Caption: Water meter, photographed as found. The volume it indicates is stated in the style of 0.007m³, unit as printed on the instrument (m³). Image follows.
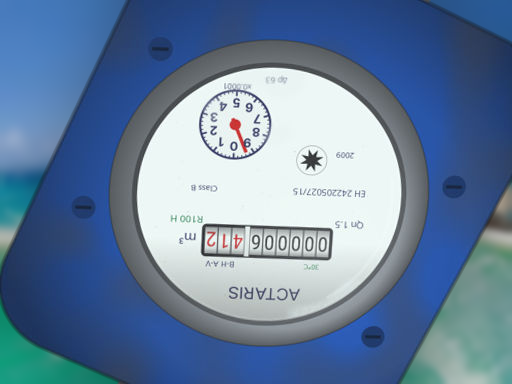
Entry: 6.4119m³
